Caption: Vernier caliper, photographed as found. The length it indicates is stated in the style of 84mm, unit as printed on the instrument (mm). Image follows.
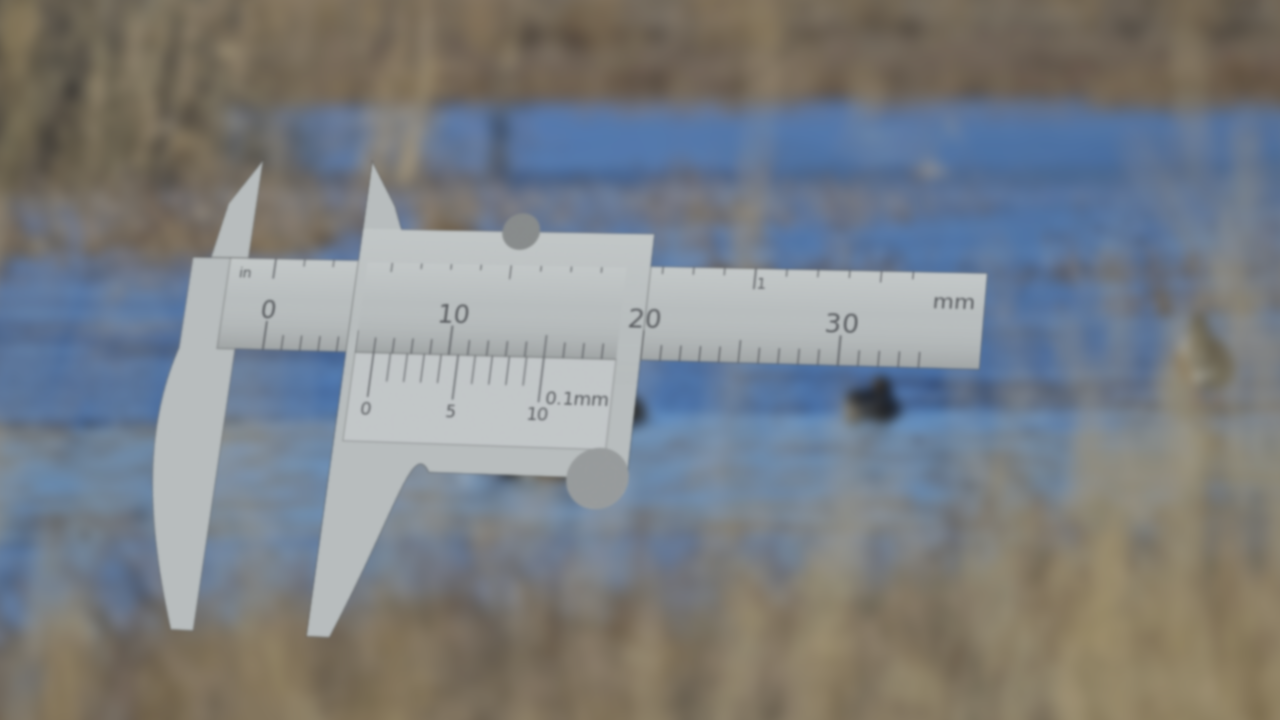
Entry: 6.0mm
